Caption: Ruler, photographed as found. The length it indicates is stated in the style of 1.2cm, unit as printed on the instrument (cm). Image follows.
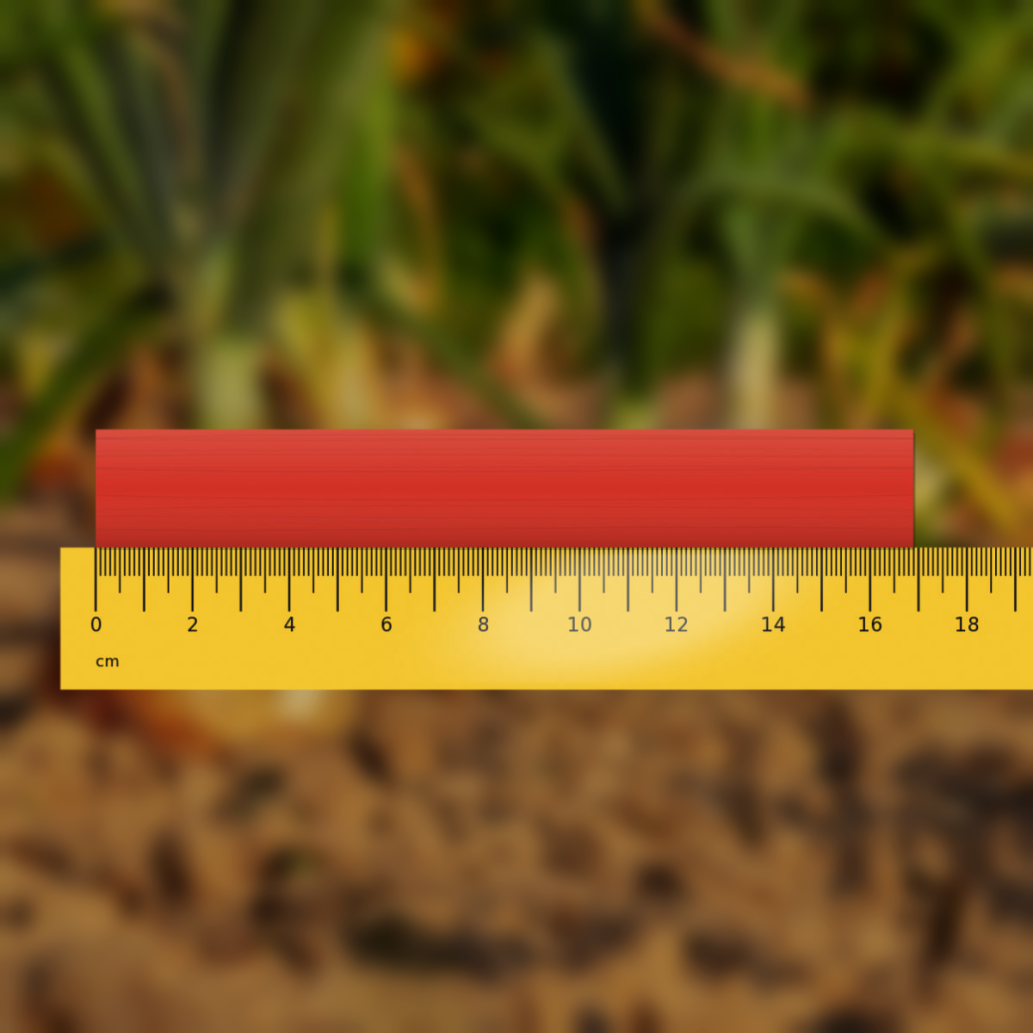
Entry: 16.9cm
